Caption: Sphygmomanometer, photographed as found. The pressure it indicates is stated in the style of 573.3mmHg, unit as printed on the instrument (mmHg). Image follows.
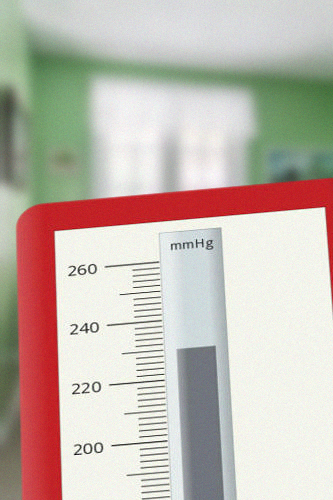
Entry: 230mmHg
